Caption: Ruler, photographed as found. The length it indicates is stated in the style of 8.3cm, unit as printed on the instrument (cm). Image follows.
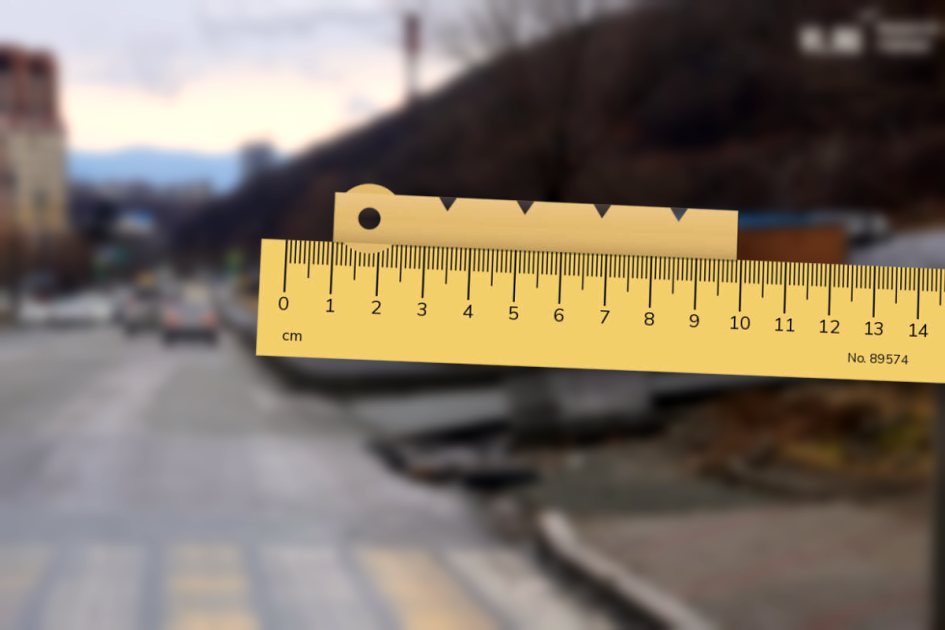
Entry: 8.9cm
